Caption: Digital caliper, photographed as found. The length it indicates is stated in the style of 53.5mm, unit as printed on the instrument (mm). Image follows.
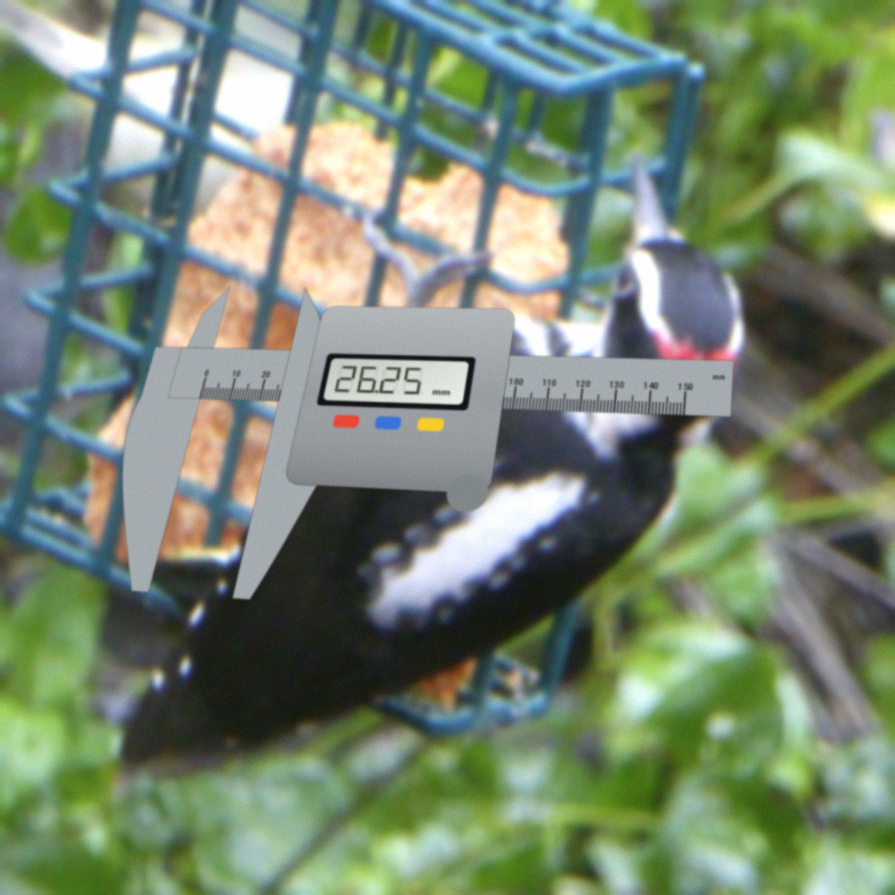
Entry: 26.25mm
